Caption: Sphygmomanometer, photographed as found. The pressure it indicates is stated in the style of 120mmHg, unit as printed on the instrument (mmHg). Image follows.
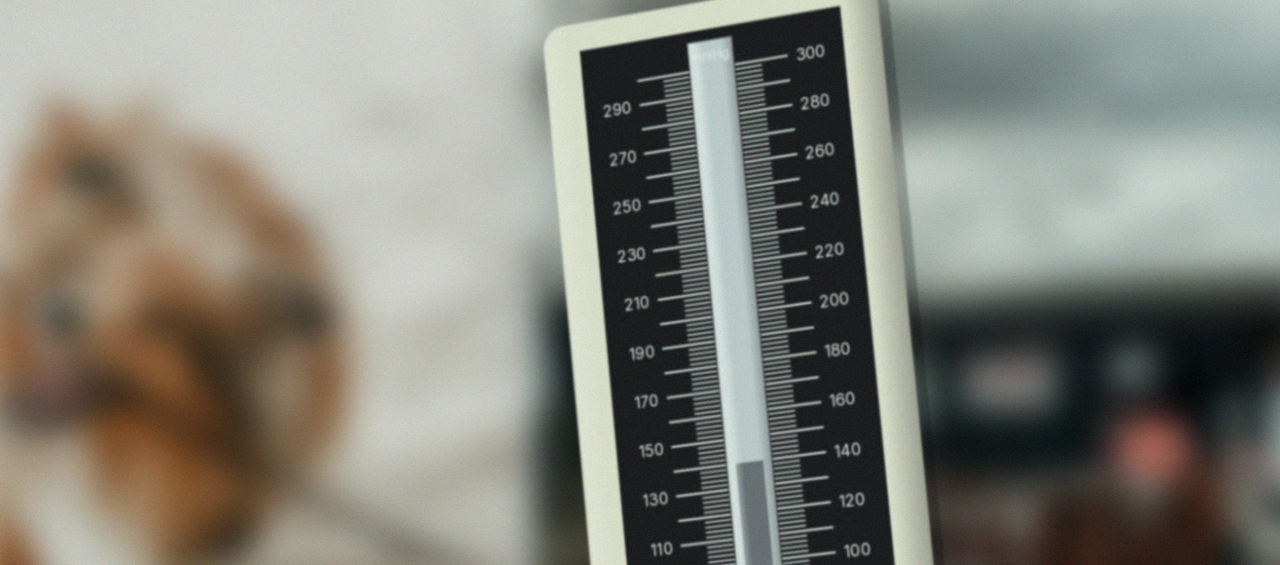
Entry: 140mmHg
